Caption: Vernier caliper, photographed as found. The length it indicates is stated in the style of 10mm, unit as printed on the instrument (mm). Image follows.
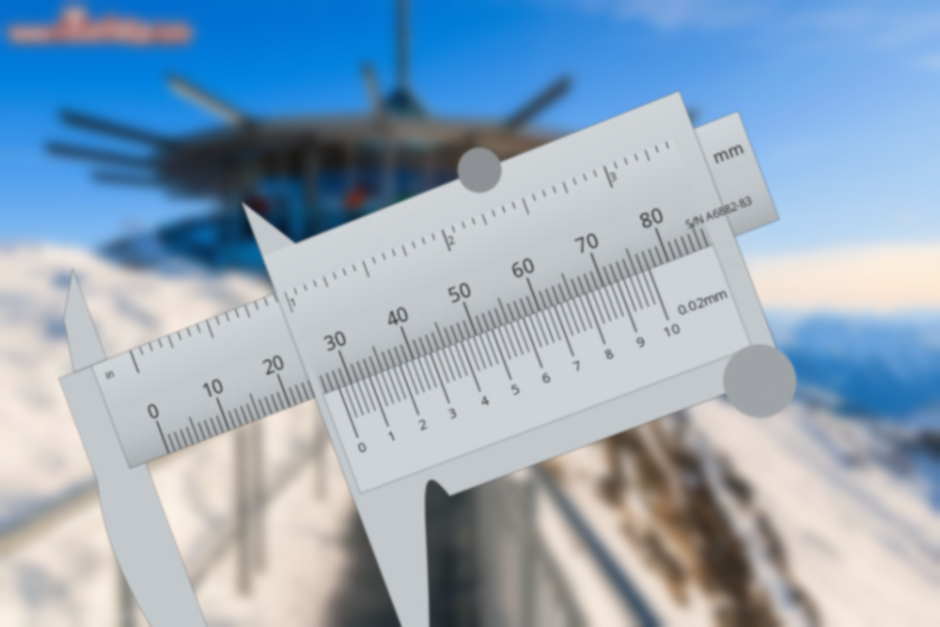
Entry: 28.0mm
